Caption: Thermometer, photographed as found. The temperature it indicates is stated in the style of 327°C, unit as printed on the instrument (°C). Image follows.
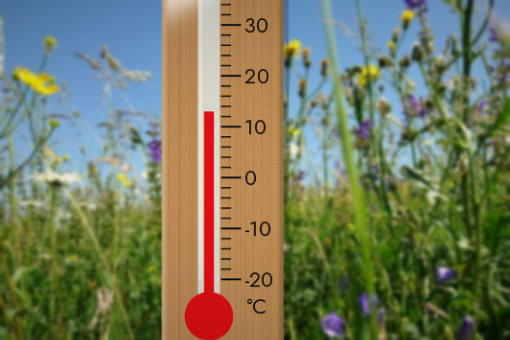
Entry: 13°C
